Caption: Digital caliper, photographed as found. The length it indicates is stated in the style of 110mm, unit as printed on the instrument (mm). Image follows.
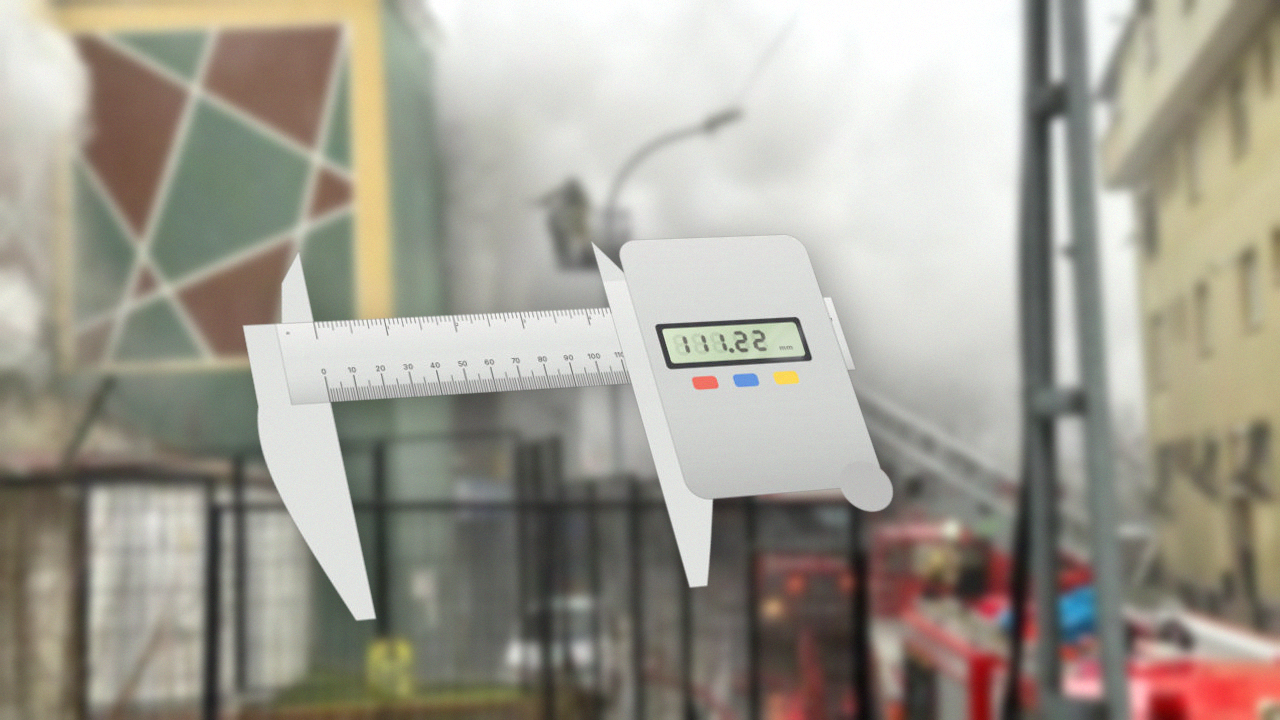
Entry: 111.22mm
